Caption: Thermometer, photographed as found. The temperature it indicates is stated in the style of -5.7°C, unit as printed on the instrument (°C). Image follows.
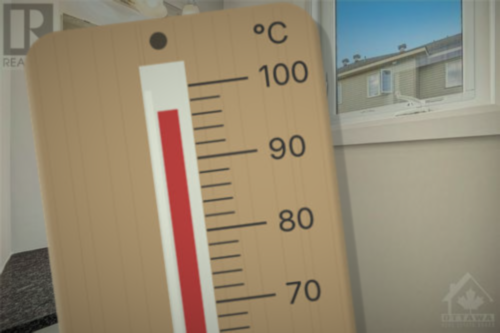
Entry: 97°C
